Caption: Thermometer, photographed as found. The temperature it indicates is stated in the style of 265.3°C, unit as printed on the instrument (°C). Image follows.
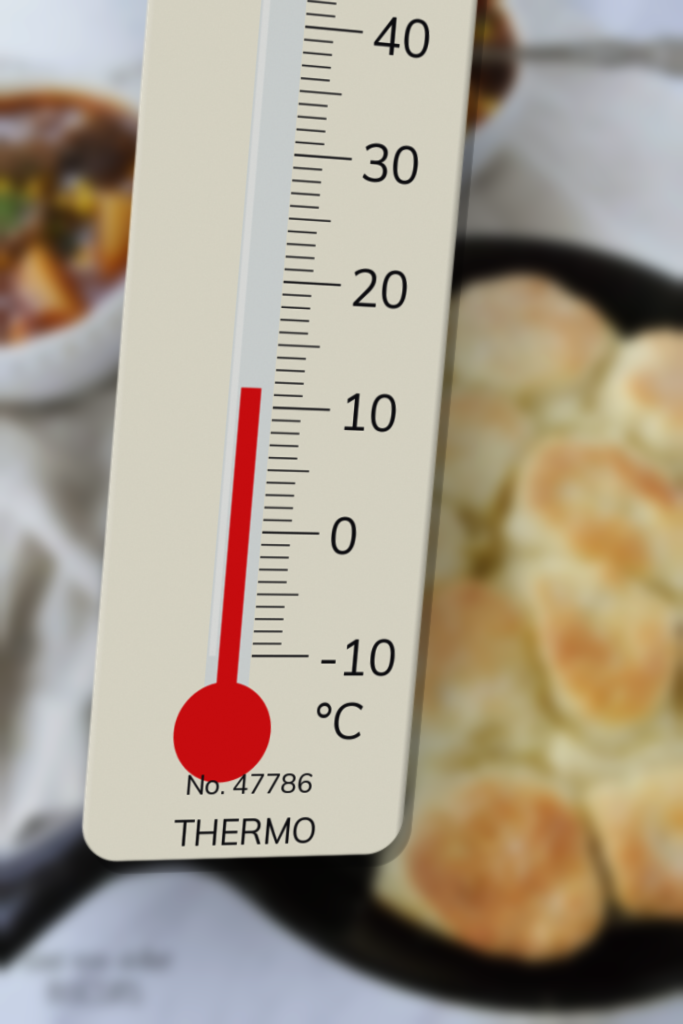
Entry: 11.5°C
